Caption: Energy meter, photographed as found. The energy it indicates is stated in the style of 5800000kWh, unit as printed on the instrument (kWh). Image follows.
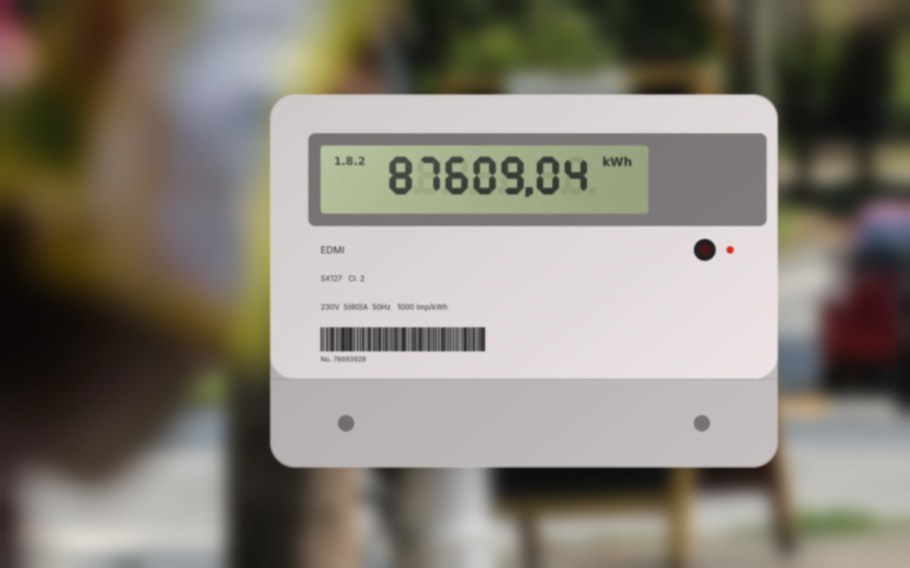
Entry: 87609.04kWh
